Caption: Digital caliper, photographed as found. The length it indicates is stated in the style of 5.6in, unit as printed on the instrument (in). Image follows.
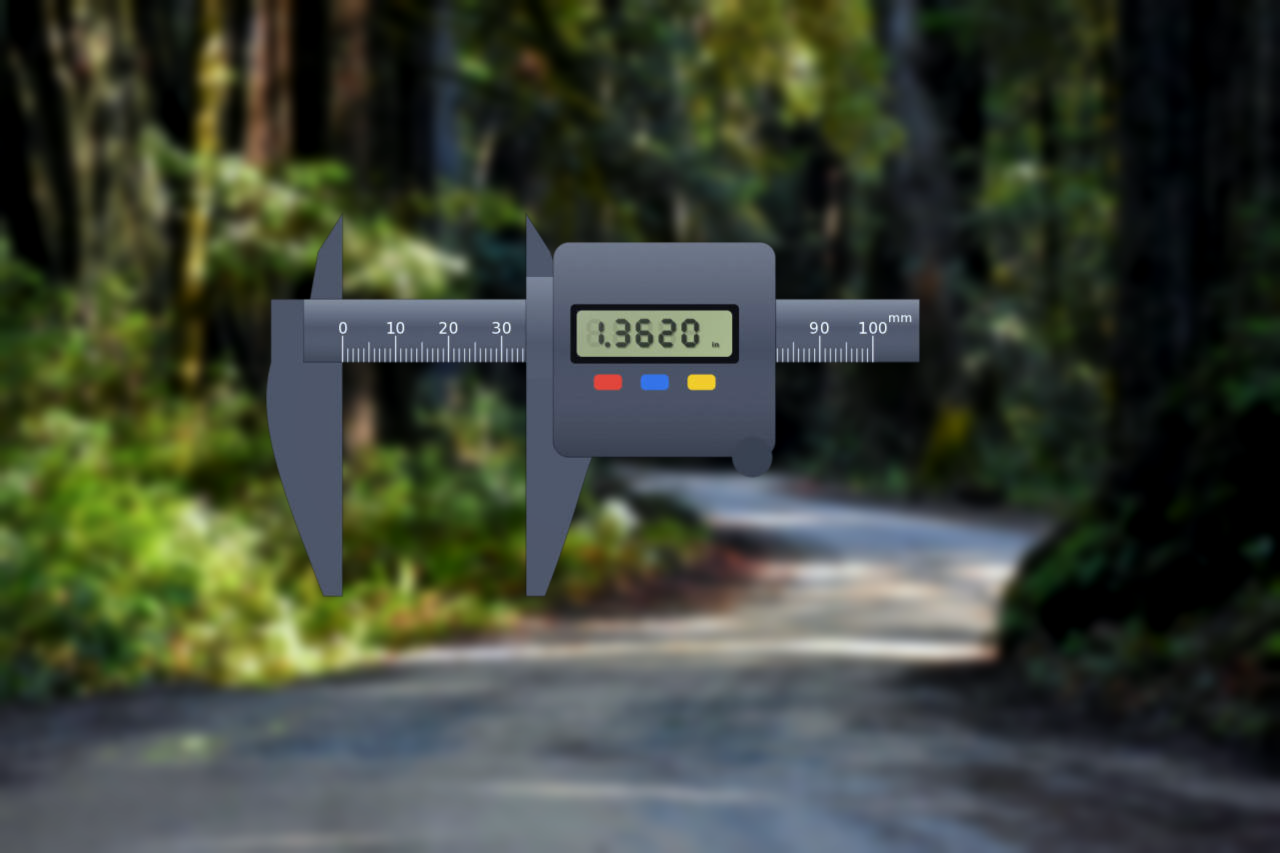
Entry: 1.3620in
